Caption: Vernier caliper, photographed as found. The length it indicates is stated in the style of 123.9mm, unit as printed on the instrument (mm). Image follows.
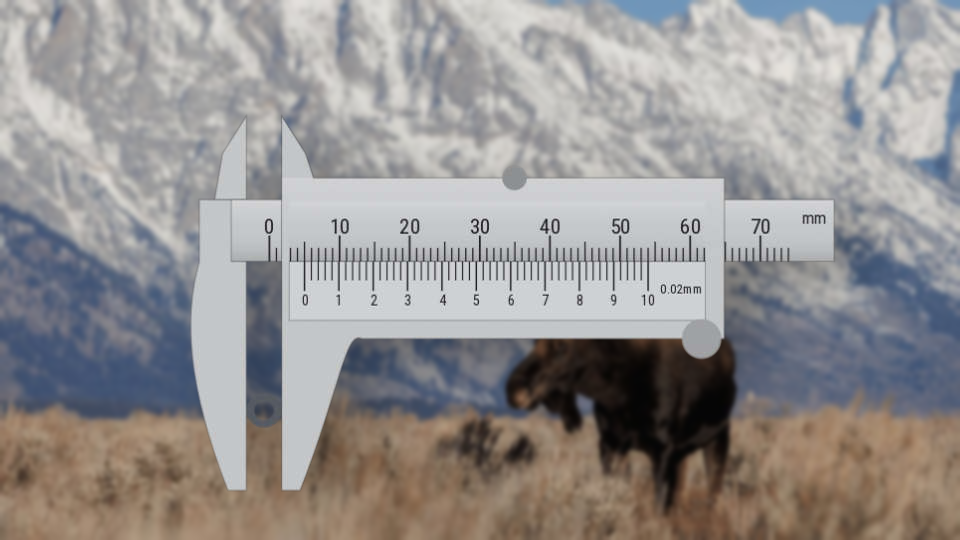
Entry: 5.0mm
